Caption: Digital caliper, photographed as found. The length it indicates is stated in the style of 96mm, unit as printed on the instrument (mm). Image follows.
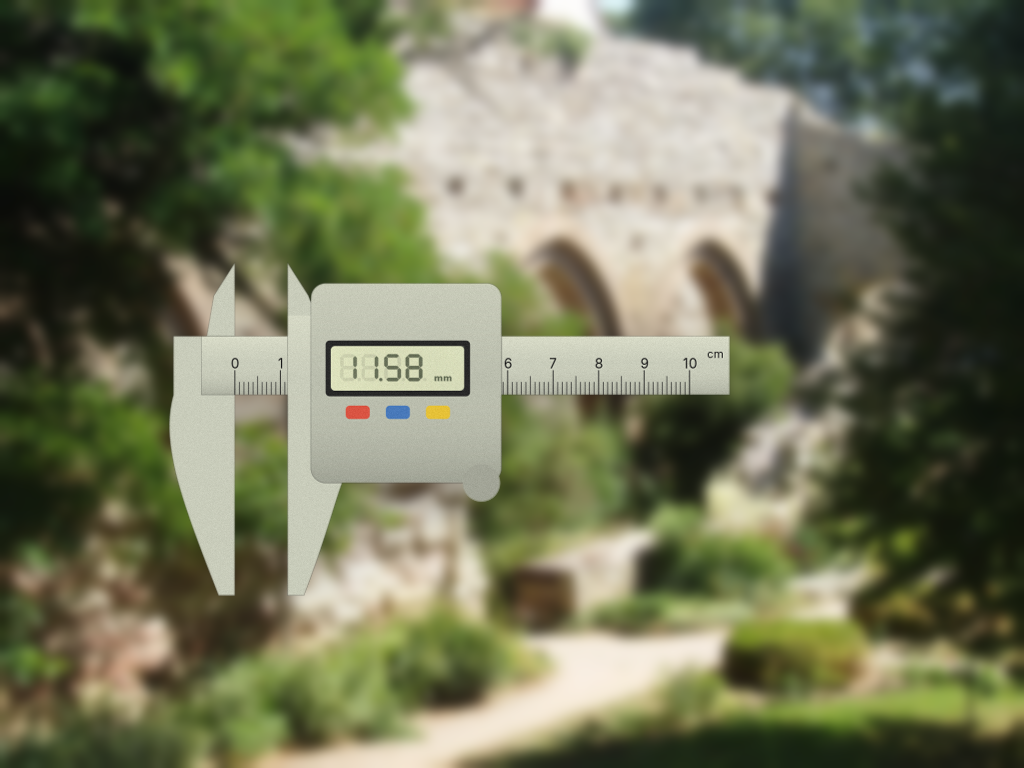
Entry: 11.58mm
